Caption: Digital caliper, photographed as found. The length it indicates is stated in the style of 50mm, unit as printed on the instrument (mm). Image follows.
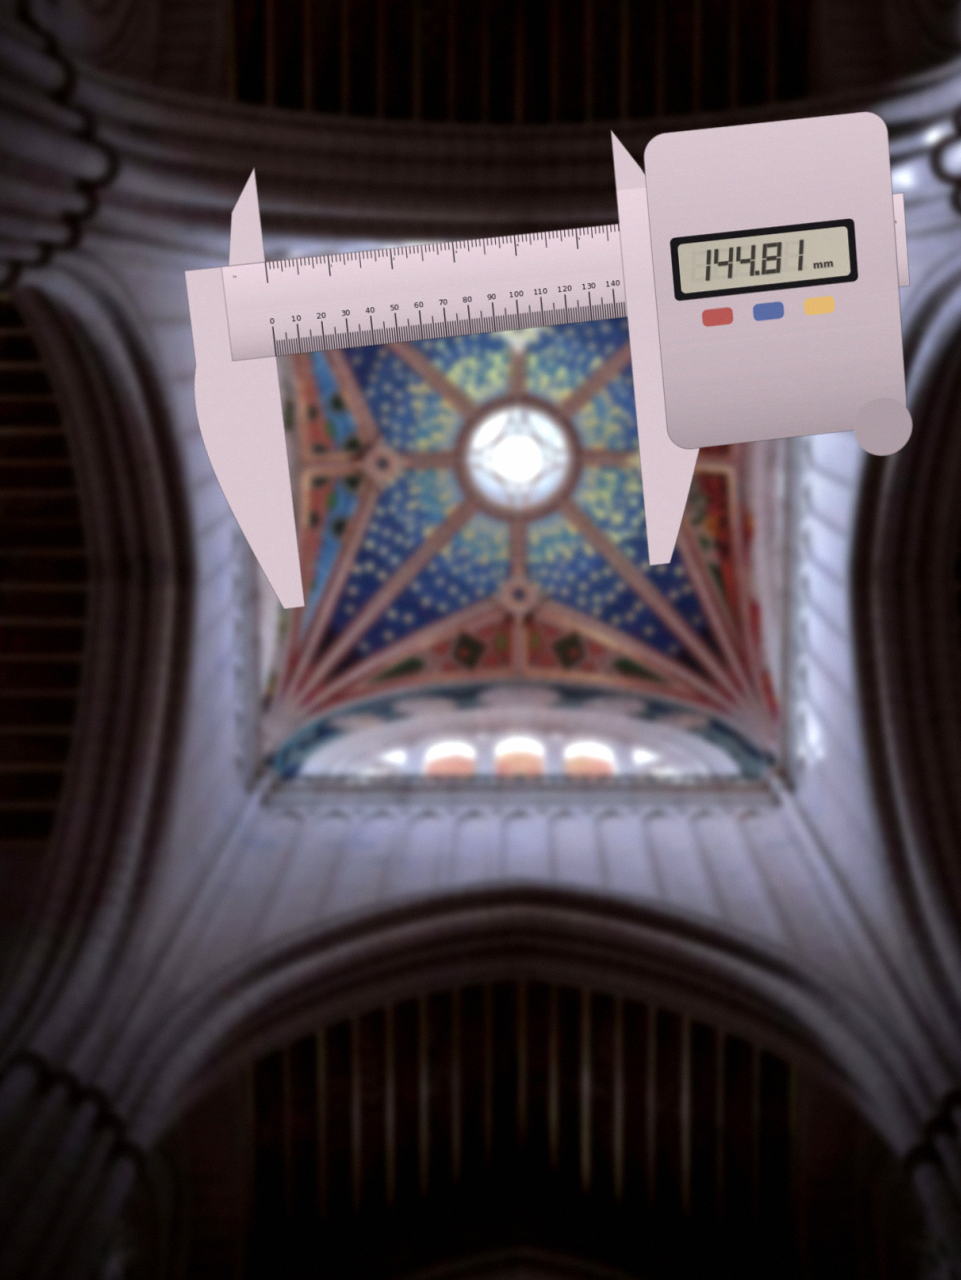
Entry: 144.81mm
